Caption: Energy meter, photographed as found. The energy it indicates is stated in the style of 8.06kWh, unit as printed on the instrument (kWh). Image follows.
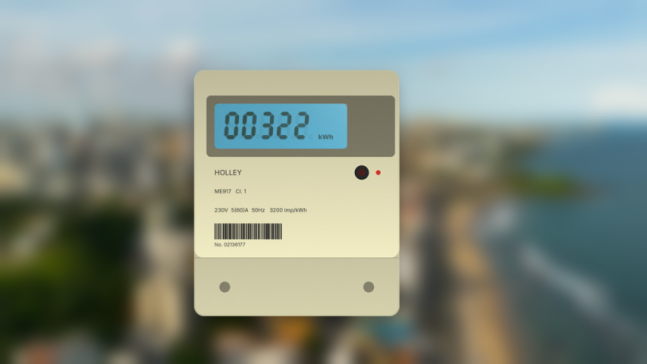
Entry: 322kWh
